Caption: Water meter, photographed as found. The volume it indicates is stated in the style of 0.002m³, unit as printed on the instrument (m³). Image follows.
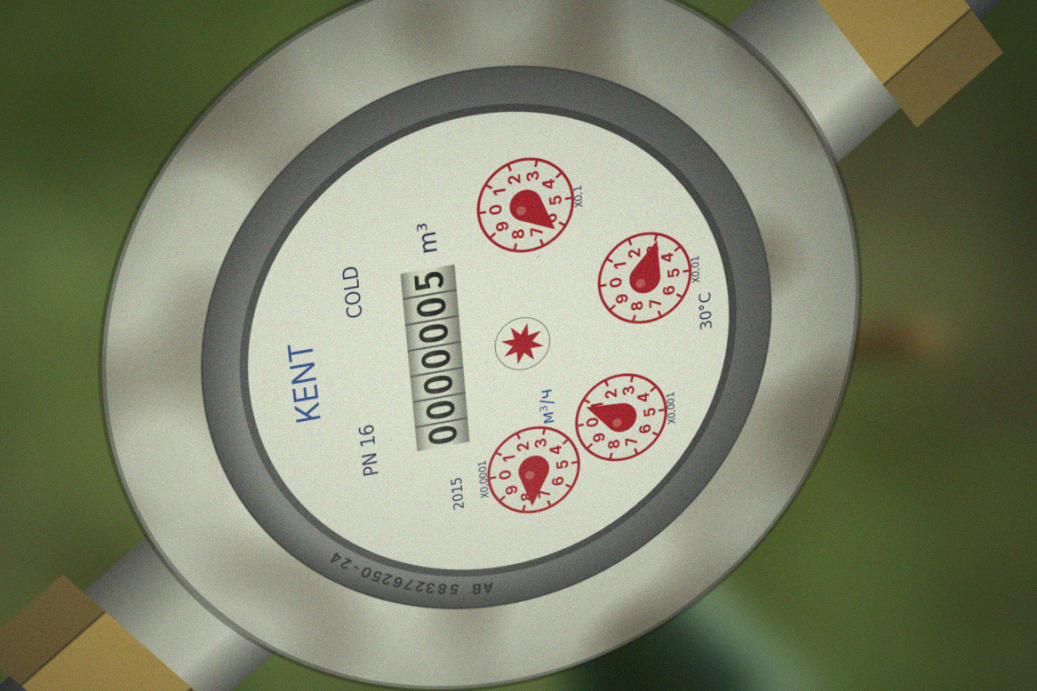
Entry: 5.6307m³
